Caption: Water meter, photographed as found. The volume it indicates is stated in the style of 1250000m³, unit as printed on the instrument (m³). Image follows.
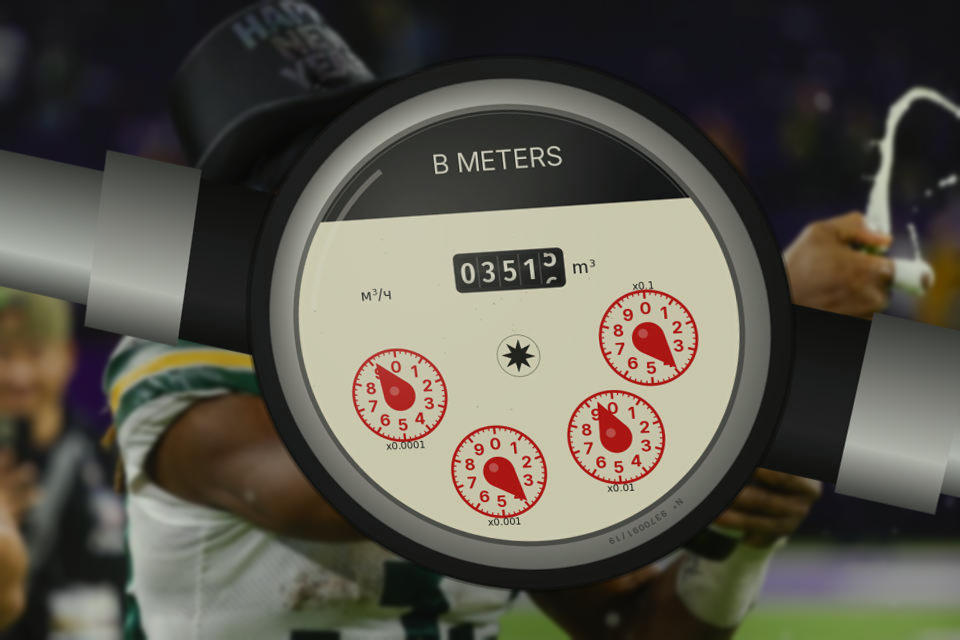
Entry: 3515.3939m³
